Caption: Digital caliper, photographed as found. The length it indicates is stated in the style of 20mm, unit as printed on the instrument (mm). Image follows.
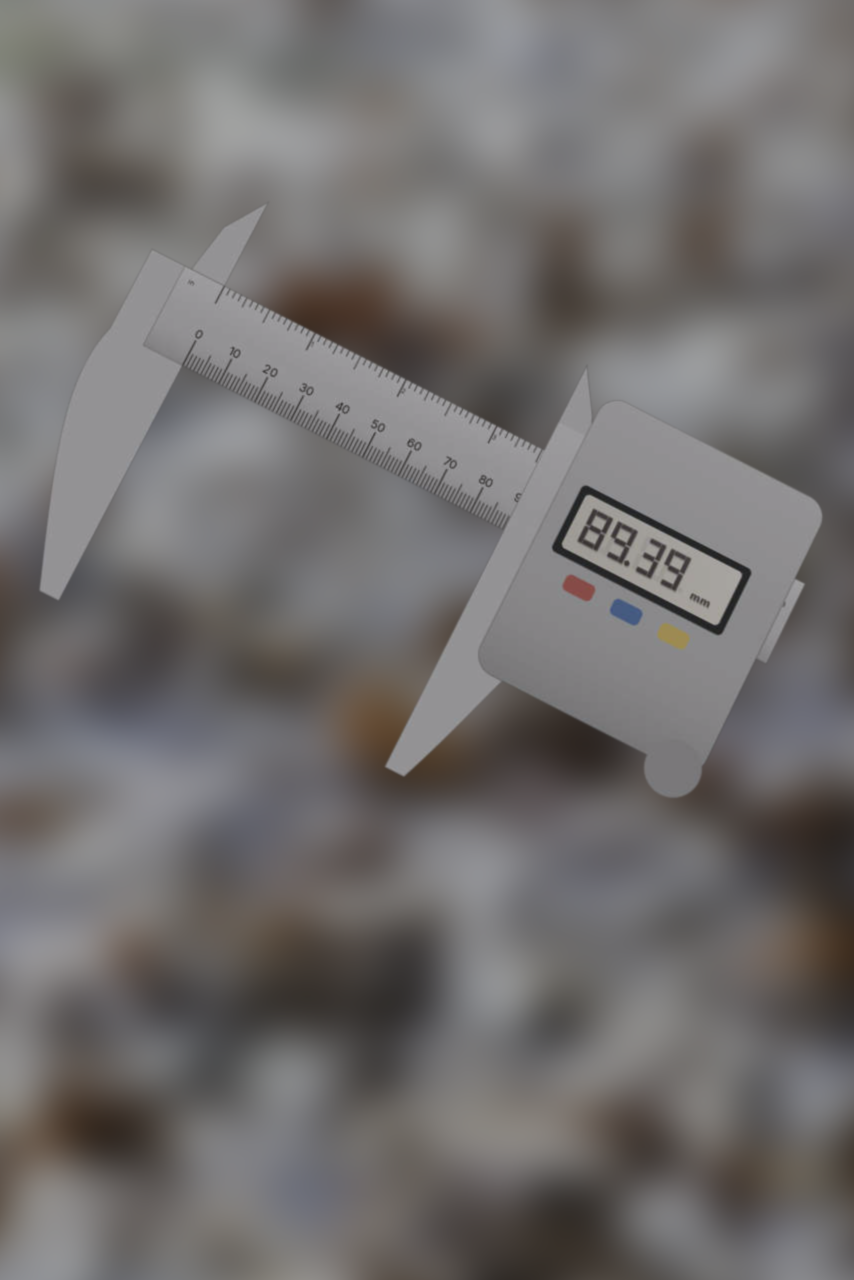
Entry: 89.39mm
